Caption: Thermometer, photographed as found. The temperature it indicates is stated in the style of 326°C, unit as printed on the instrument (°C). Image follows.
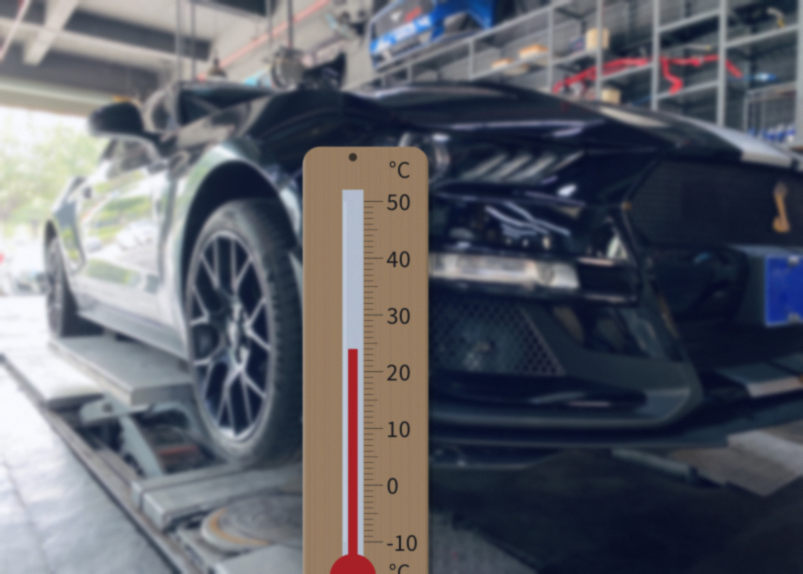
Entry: 24°C
